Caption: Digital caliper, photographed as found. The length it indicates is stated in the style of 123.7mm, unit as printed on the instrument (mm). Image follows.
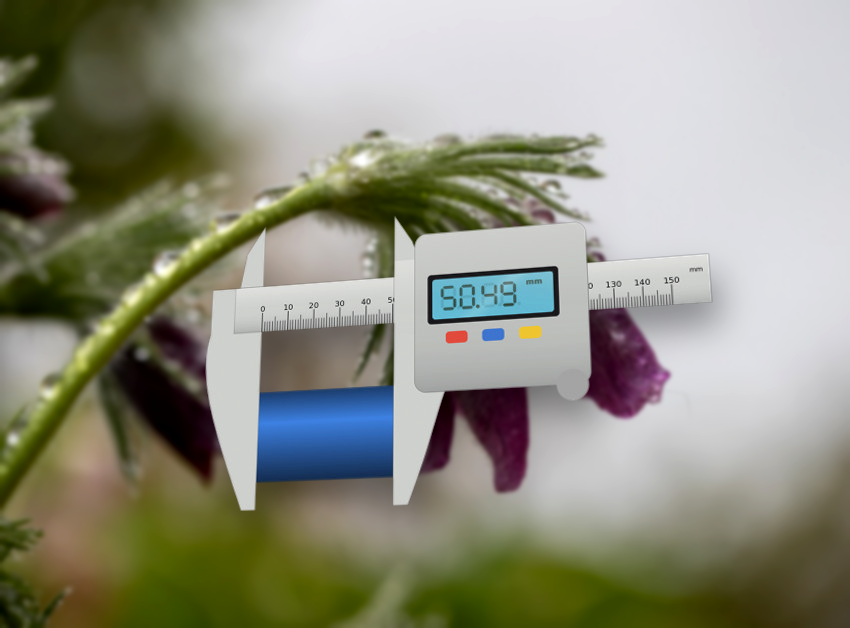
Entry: 50.49mm
